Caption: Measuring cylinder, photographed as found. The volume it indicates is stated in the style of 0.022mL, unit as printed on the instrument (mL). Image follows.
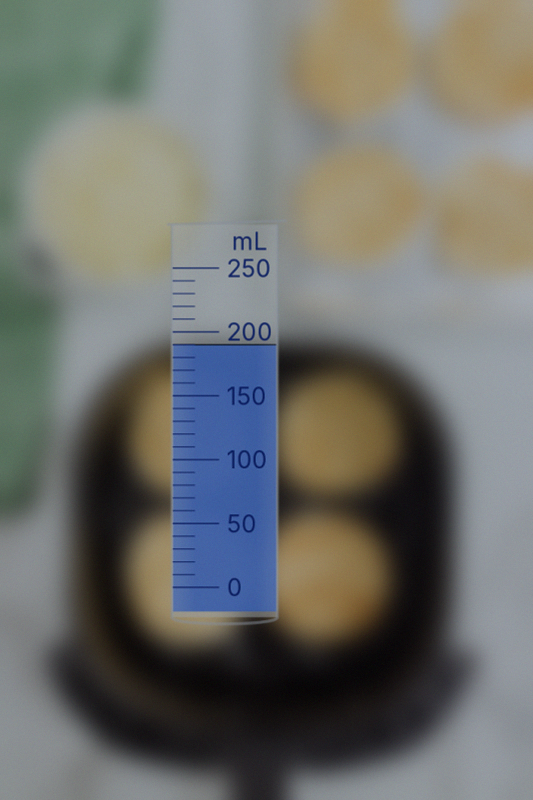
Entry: 190mL
